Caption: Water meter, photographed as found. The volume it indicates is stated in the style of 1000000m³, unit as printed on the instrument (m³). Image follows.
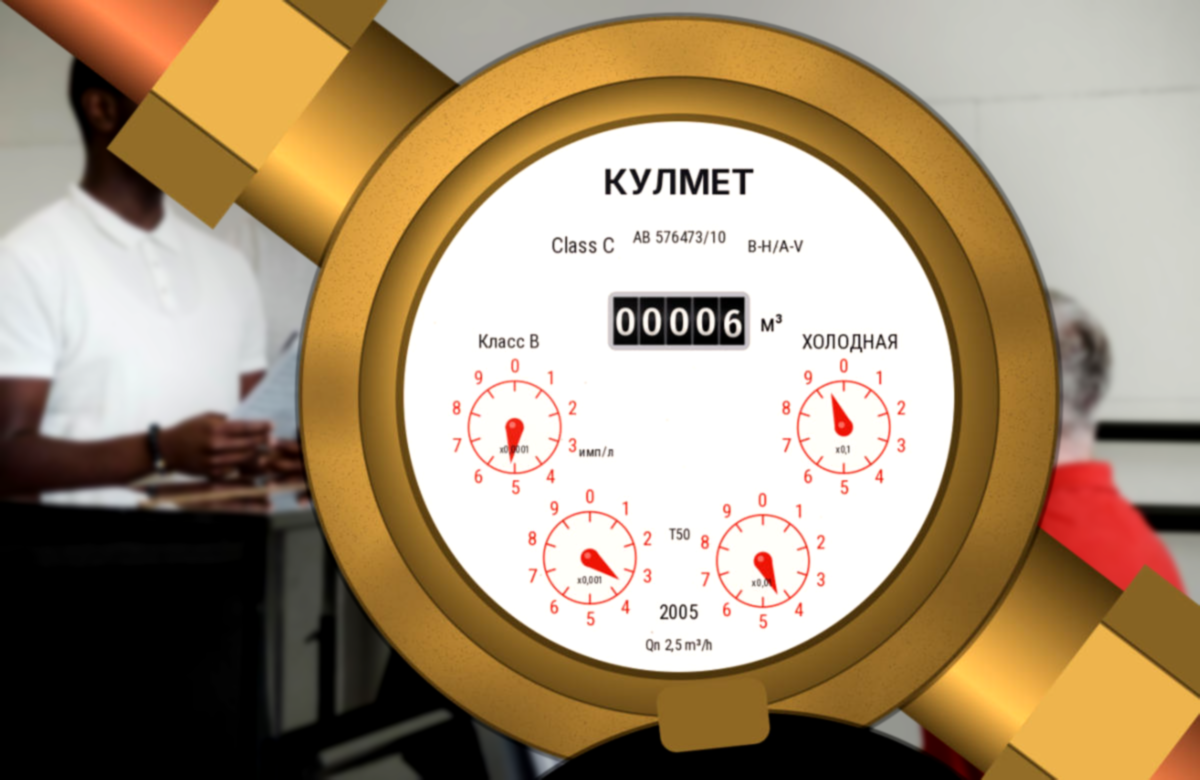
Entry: 5.9435m³
